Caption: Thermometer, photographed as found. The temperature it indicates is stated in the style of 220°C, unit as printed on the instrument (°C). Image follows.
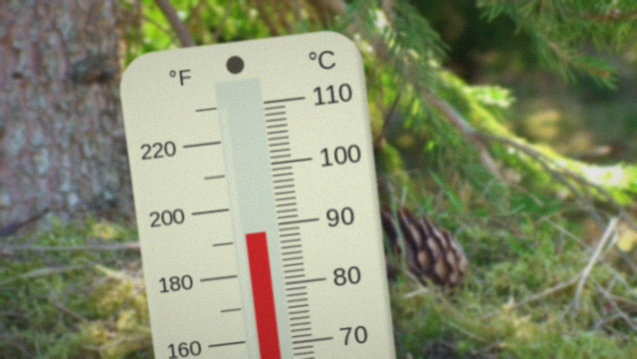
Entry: 89°C
